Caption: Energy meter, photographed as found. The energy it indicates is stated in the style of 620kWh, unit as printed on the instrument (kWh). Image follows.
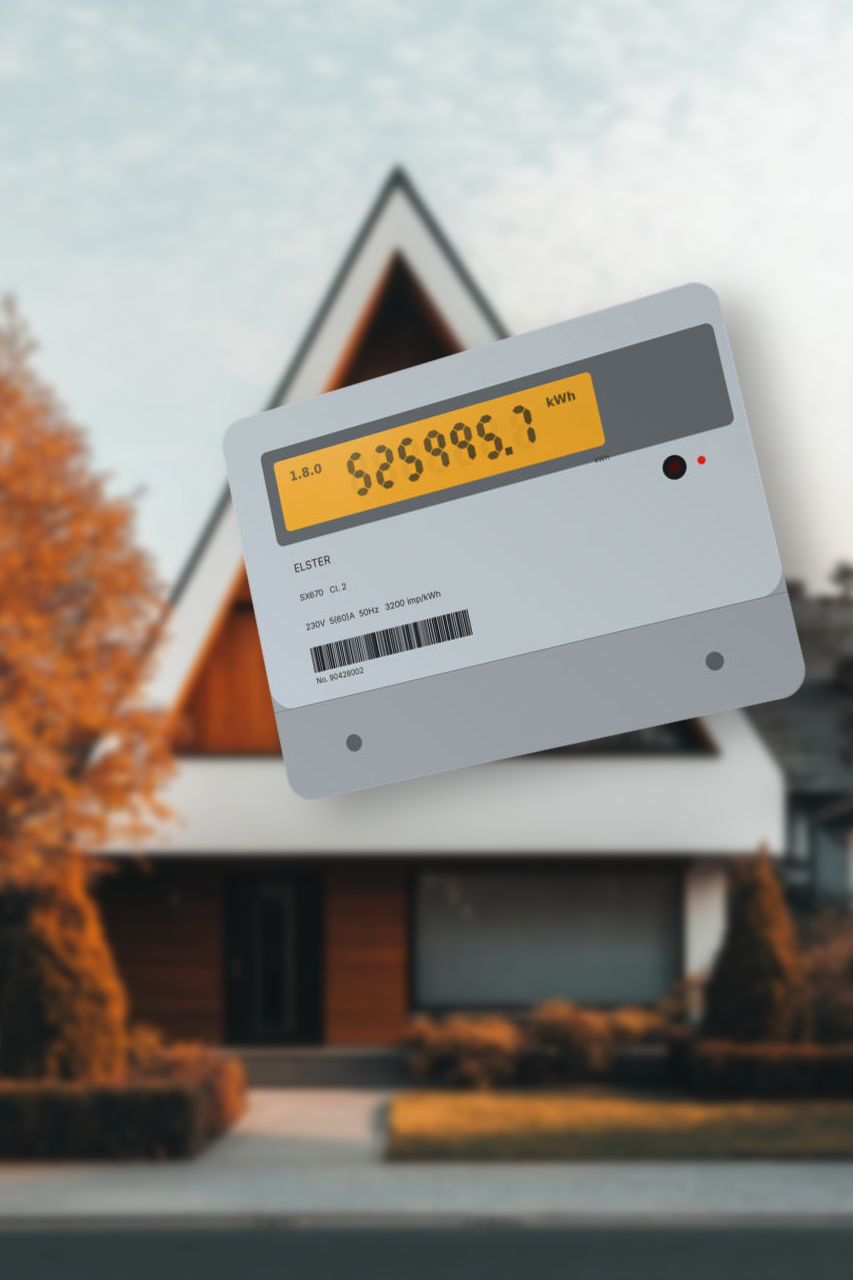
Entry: 525995.7kWh
